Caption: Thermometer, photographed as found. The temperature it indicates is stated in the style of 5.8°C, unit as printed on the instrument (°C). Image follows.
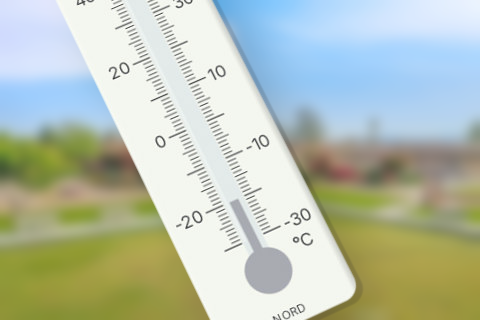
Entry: -20°C
